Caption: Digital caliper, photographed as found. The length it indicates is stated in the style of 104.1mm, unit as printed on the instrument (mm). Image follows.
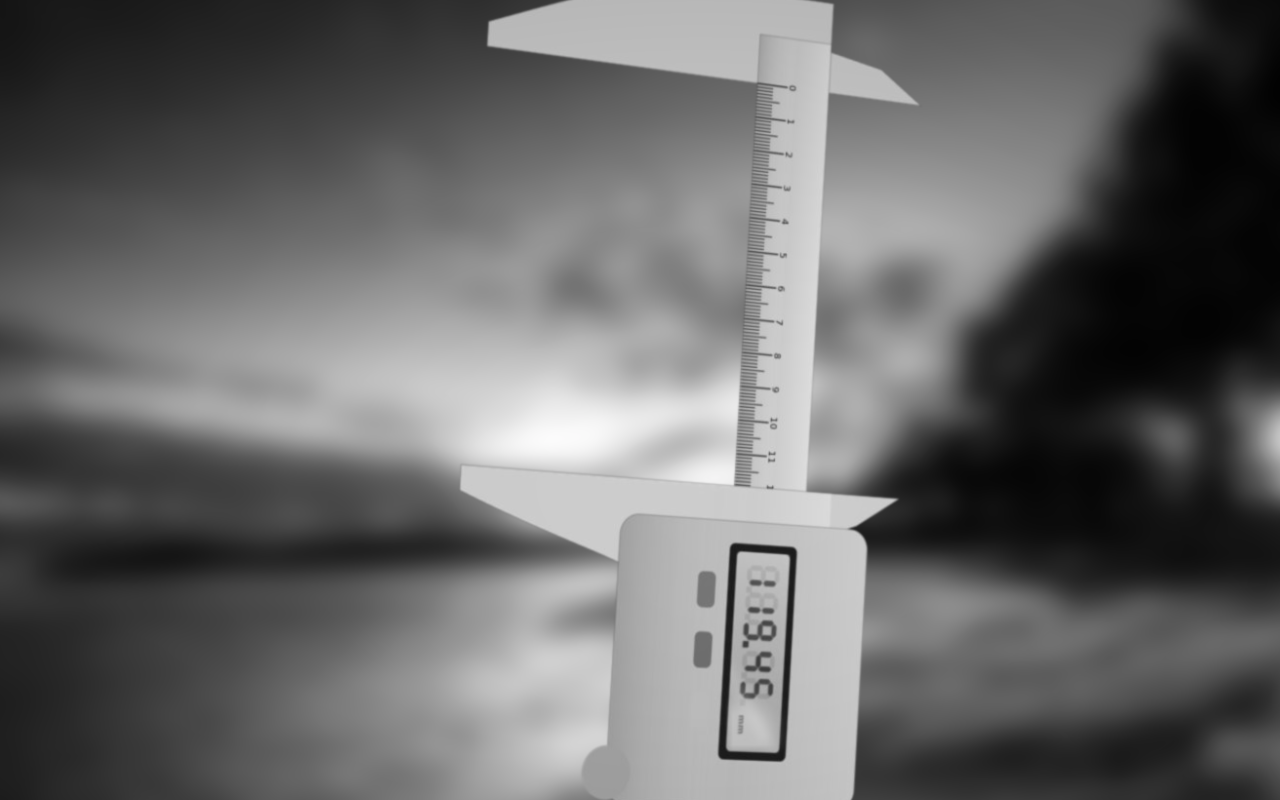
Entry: 119.45mm
